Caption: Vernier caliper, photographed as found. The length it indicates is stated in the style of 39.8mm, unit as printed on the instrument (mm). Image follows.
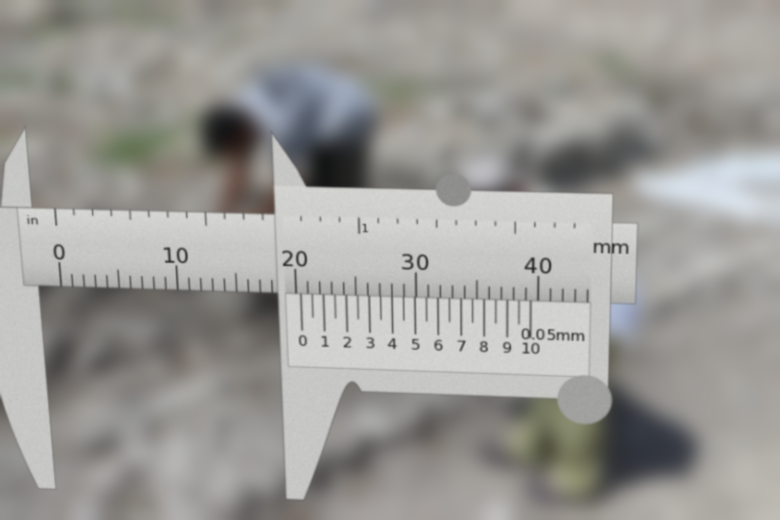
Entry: 20.4mm
